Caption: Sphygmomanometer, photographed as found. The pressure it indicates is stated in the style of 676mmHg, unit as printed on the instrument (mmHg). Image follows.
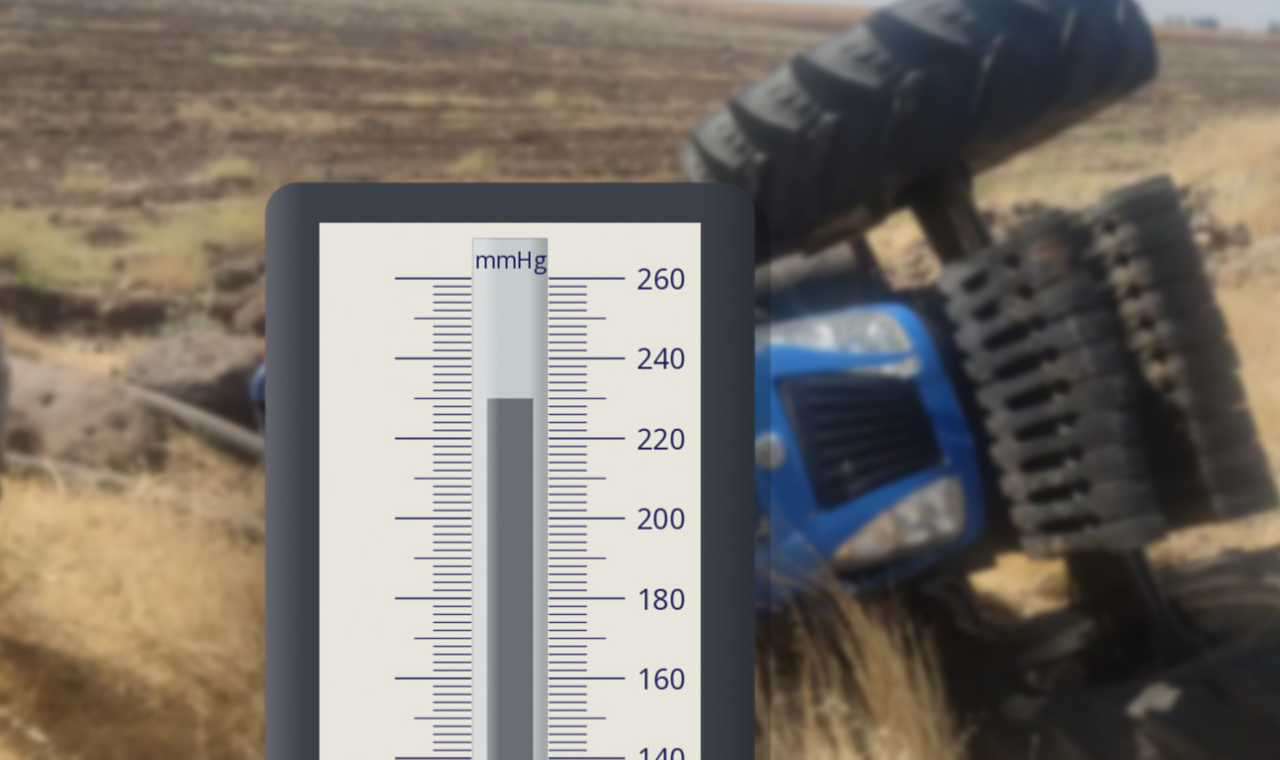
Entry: 230mmHg
